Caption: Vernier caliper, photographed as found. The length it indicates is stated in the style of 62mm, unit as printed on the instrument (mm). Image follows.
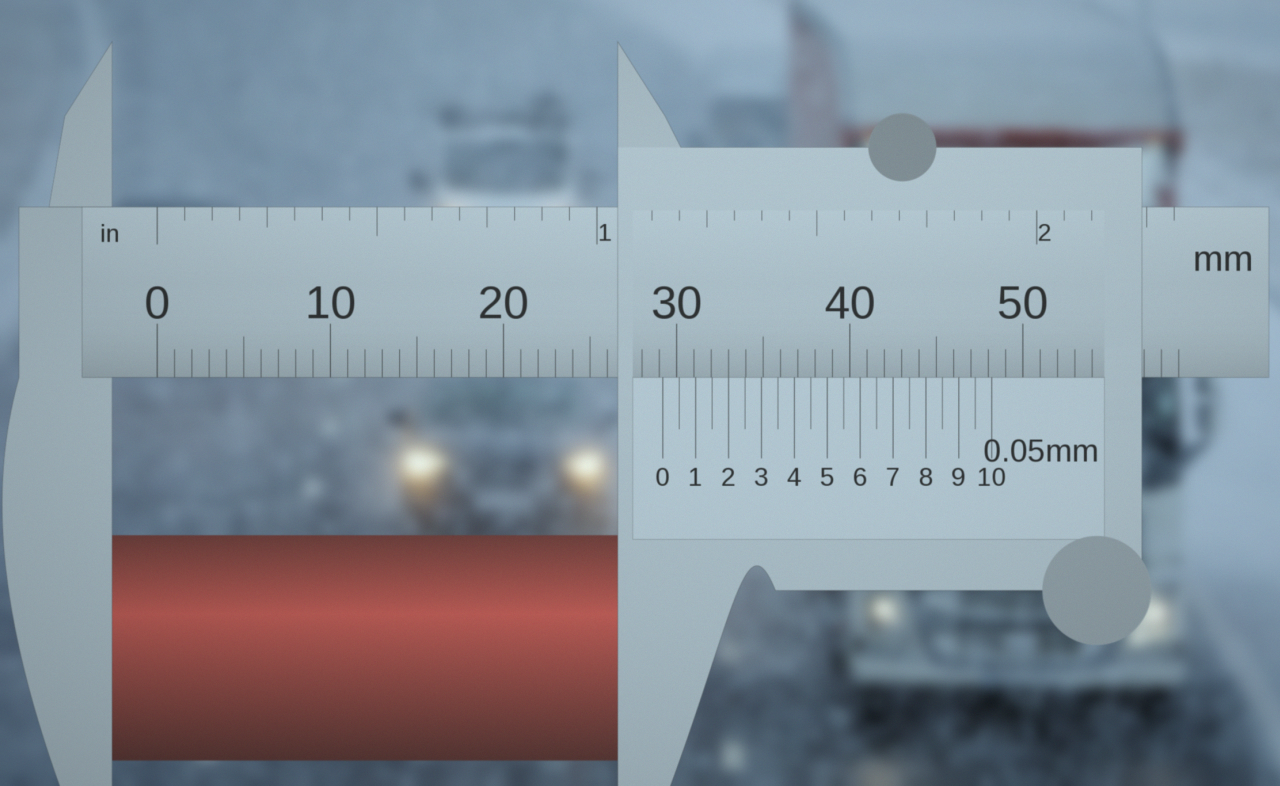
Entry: 29.2mm
